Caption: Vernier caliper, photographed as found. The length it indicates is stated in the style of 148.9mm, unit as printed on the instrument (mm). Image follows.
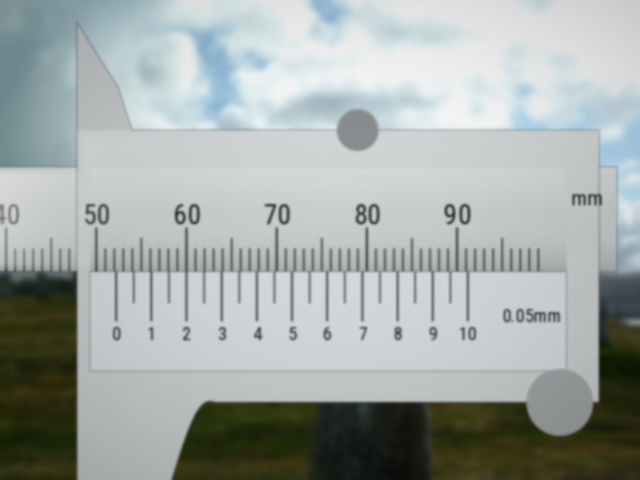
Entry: 52.2mm
